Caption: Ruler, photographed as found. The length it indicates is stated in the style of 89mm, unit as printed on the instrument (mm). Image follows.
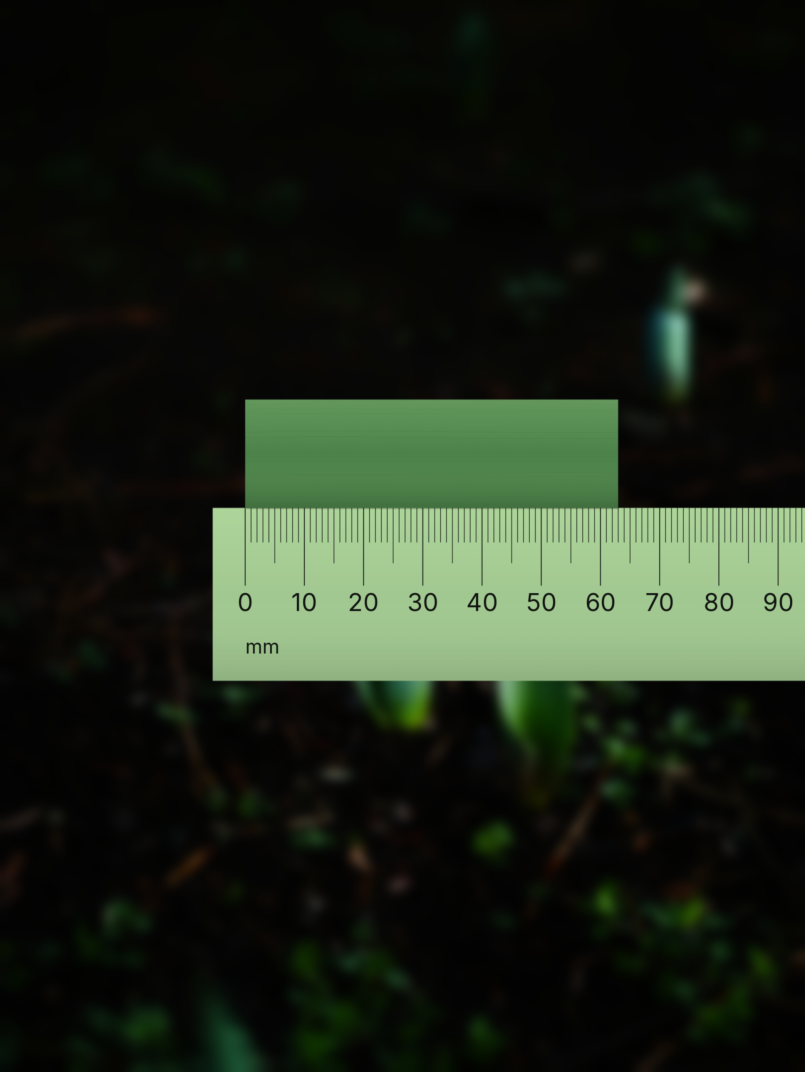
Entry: 63mm
